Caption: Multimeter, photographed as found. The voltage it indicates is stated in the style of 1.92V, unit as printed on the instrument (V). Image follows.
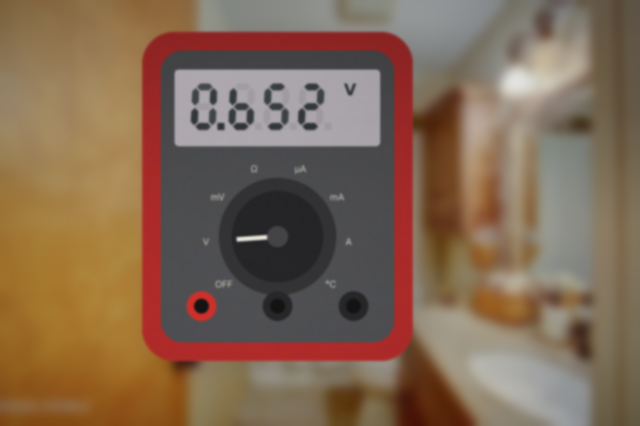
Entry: 0.652V
